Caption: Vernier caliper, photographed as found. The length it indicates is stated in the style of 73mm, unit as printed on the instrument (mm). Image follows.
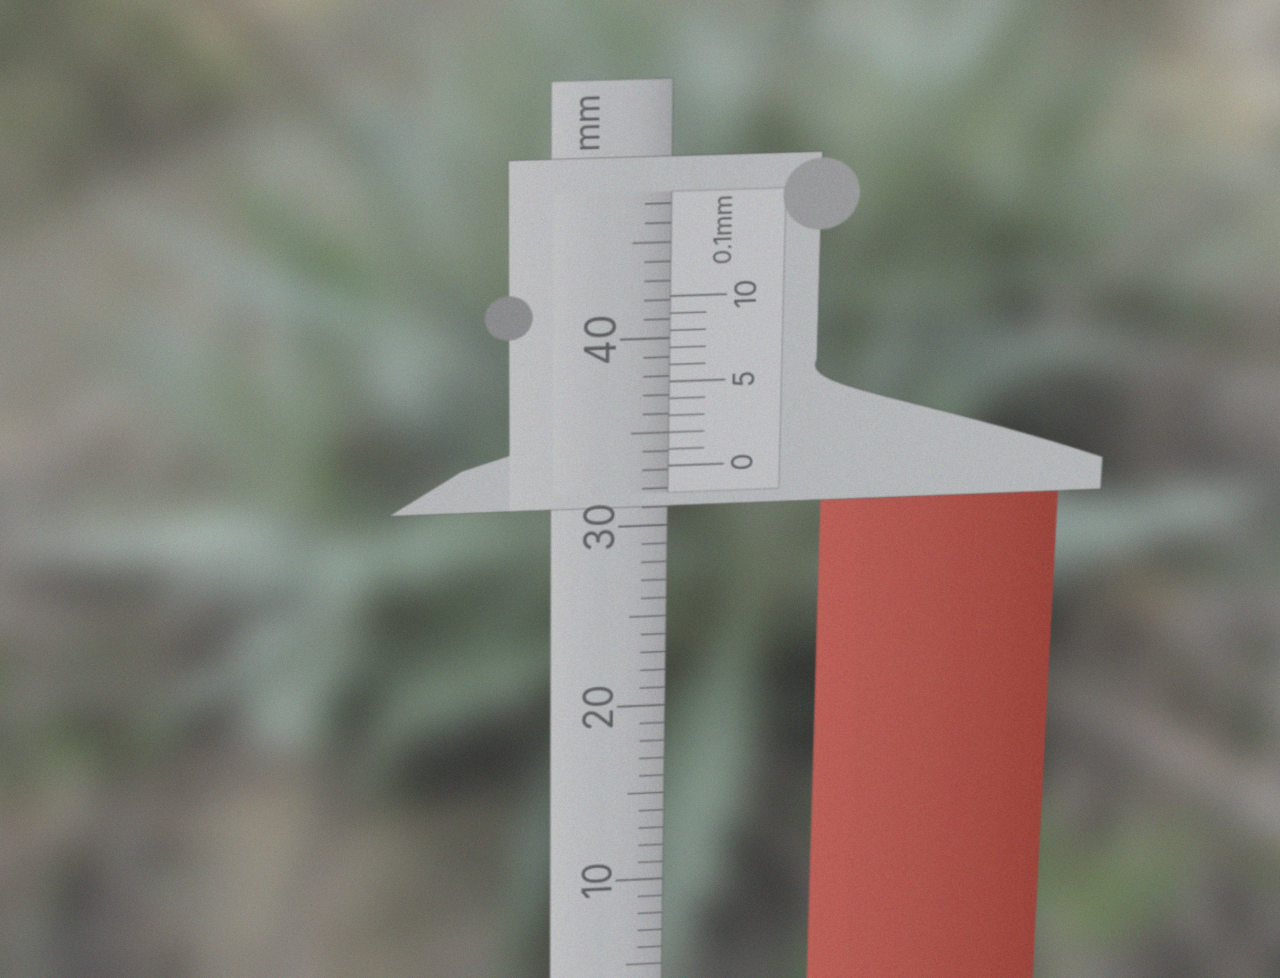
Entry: 33.2mm
